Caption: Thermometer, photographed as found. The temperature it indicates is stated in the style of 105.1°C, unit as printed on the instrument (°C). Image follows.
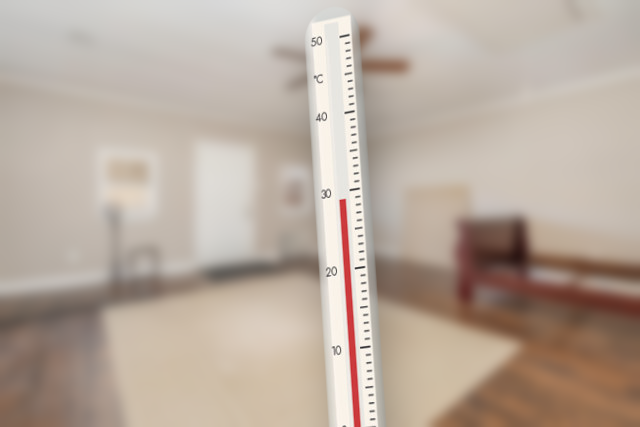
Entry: 29°C
